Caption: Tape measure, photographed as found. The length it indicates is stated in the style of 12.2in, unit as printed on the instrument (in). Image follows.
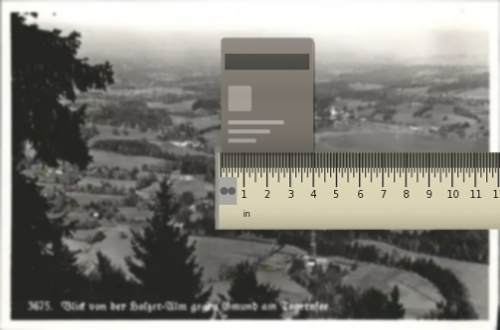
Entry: 4in
